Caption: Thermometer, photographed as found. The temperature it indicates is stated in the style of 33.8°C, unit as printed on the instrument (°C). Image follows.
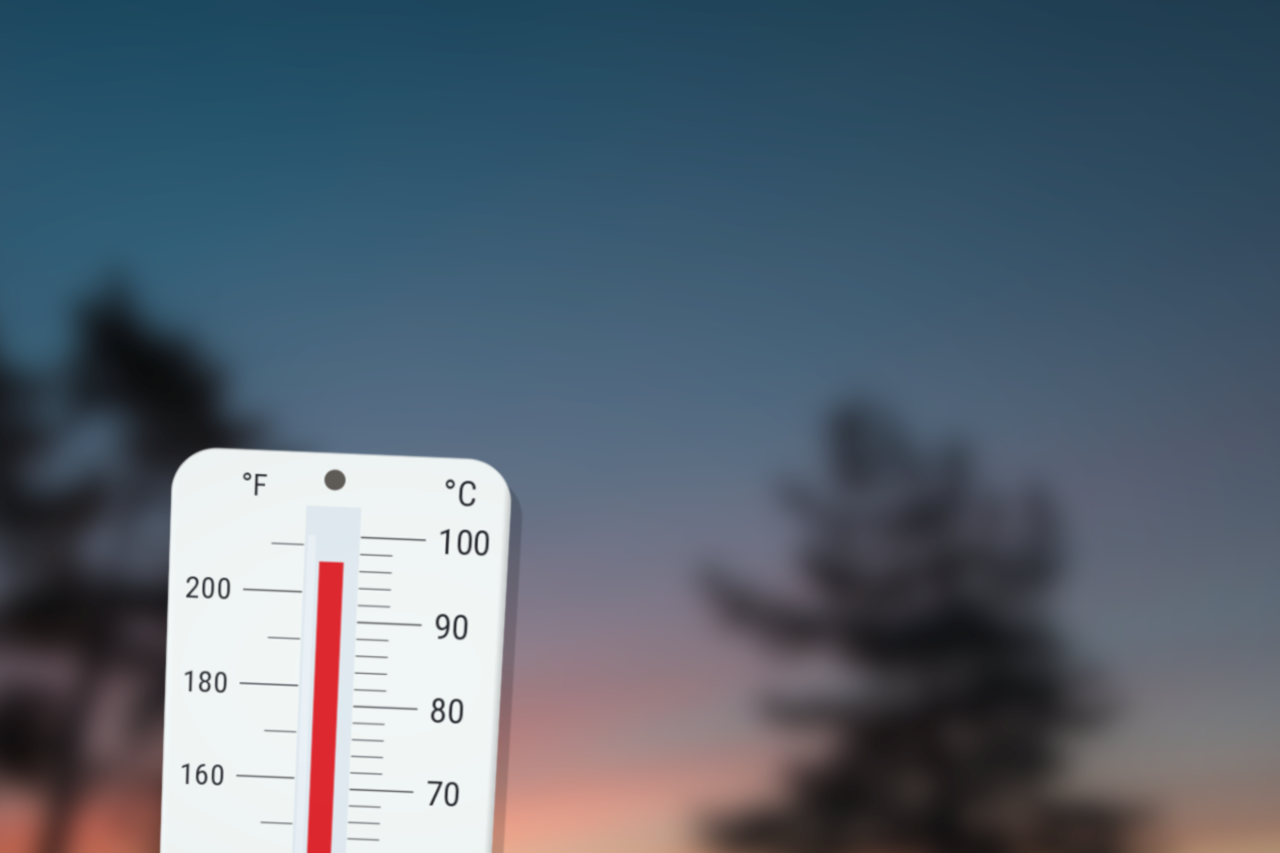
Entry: 97°C
